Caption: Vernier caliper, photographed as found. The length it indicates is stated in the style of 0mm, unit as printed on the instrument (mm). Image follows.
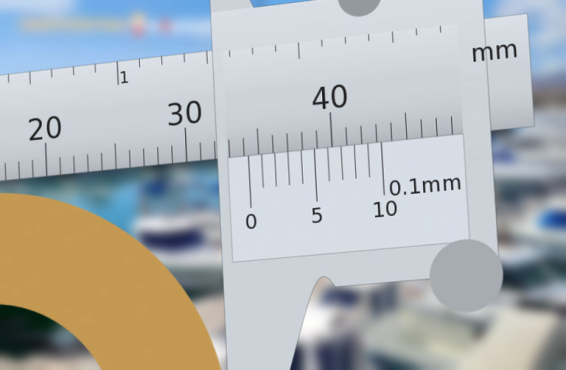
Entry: 34.3mm
